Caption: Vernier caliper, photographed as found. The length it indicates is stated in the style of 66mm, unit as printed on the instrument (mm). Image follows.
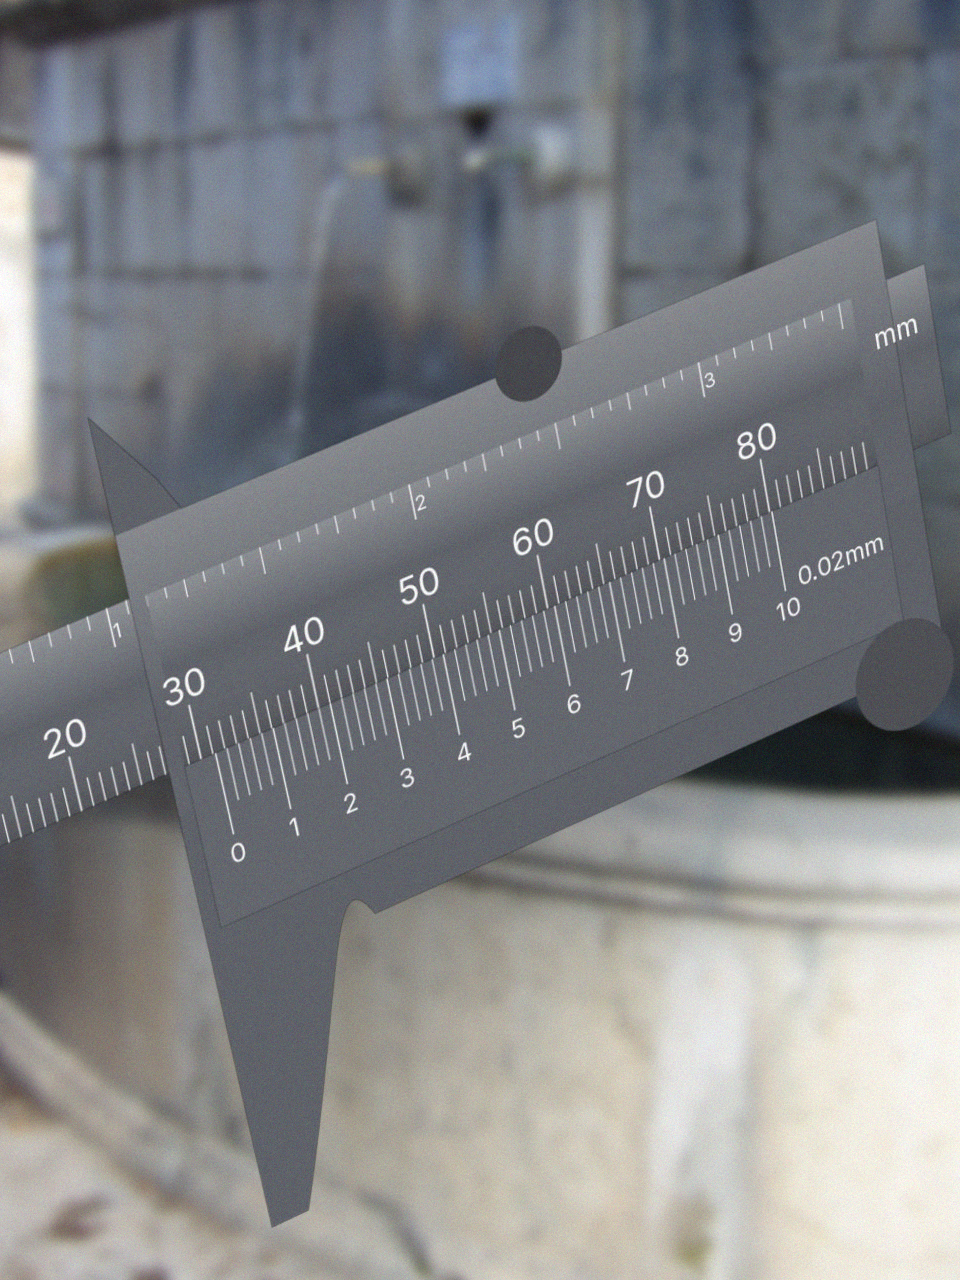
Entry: 31.2mm
